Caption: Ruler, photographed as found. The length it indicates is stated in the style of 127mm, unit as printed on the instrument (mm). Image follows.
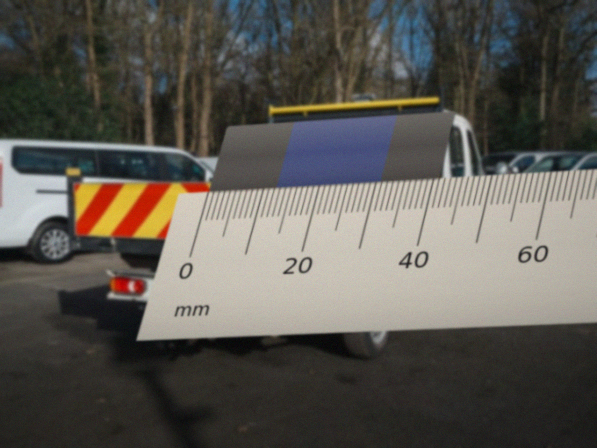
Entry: 41mm
